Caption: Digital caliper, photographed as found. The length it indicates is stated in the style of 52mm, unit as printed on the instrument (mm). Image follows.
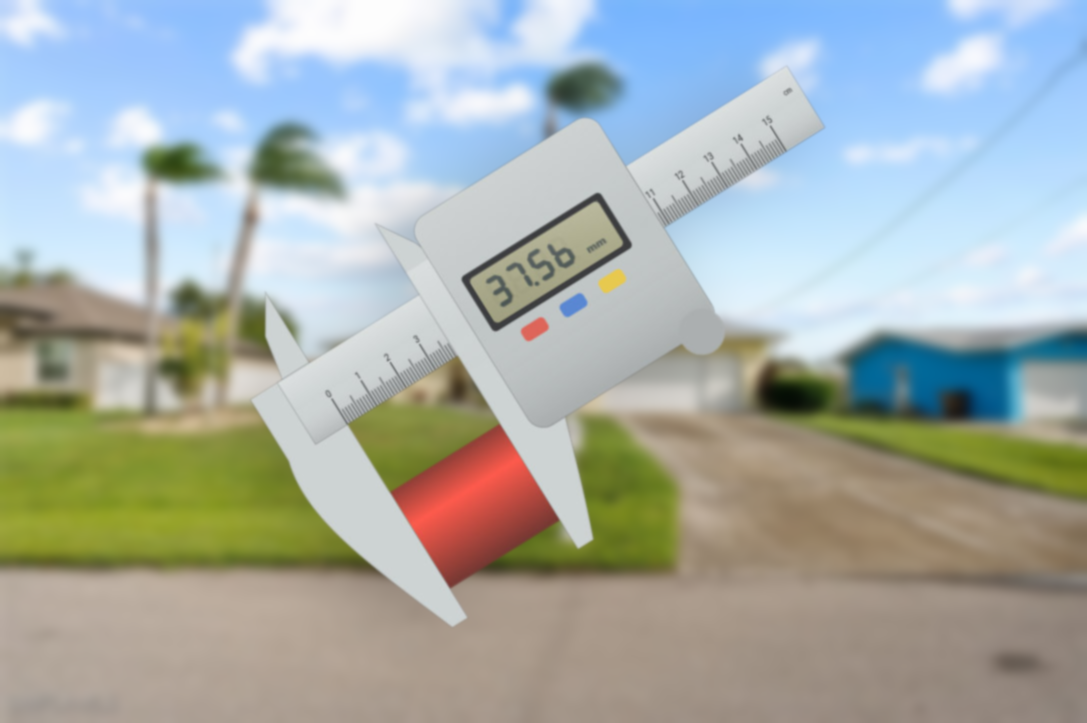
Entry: 37.56mm
